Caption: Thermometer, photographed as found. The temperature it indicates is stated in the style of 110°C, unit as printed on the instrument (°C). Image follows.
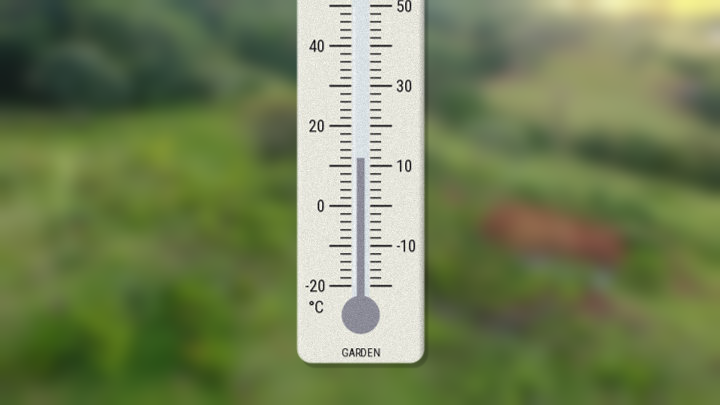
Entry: 12°C
